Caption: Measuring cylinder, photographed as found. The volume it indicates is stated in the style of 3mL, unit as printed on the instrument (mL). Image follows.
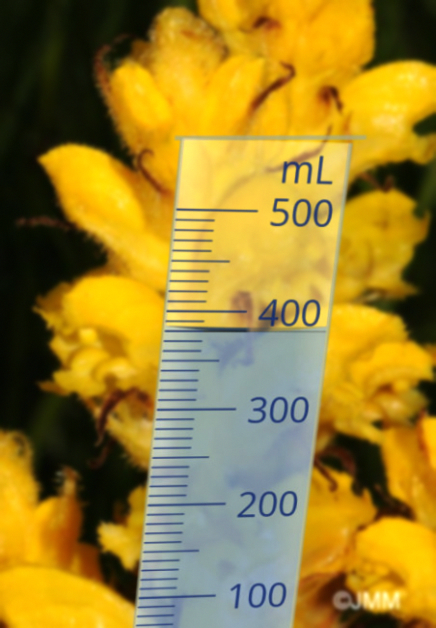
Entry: 380mL
